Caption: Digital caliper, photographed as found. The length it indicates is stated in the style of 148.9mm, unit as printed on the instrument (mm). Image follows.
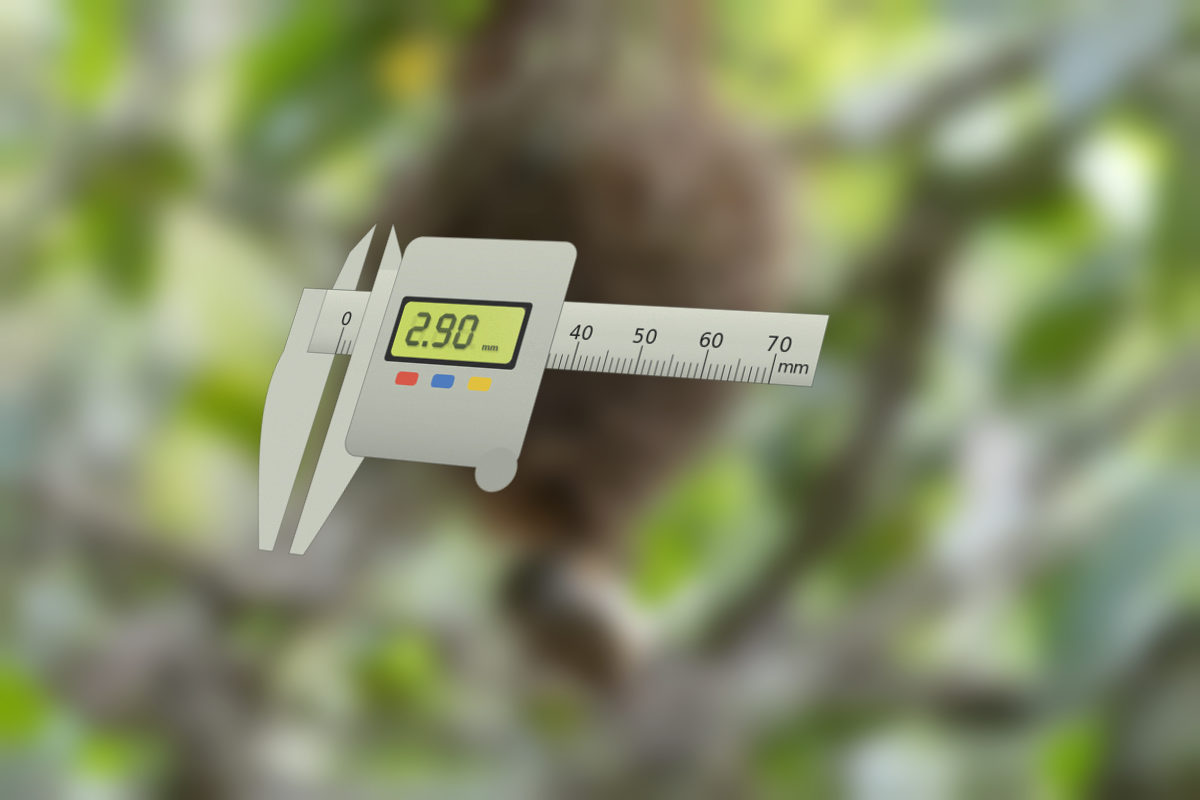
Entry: 2.90mm
